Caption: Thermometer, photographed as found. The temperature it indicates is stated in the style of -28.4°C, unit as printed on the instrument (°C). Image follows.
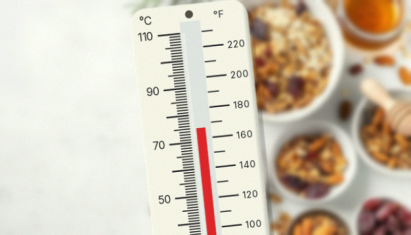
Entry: 75°C
